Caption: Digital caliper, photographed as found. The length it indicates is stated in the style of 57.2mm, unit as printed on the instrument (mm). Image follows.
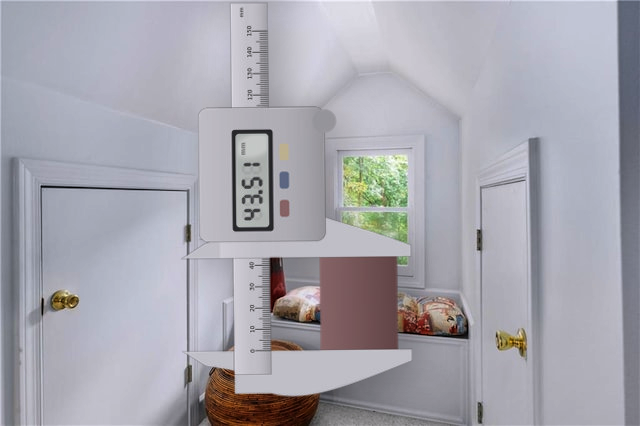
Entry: 43.51mm
